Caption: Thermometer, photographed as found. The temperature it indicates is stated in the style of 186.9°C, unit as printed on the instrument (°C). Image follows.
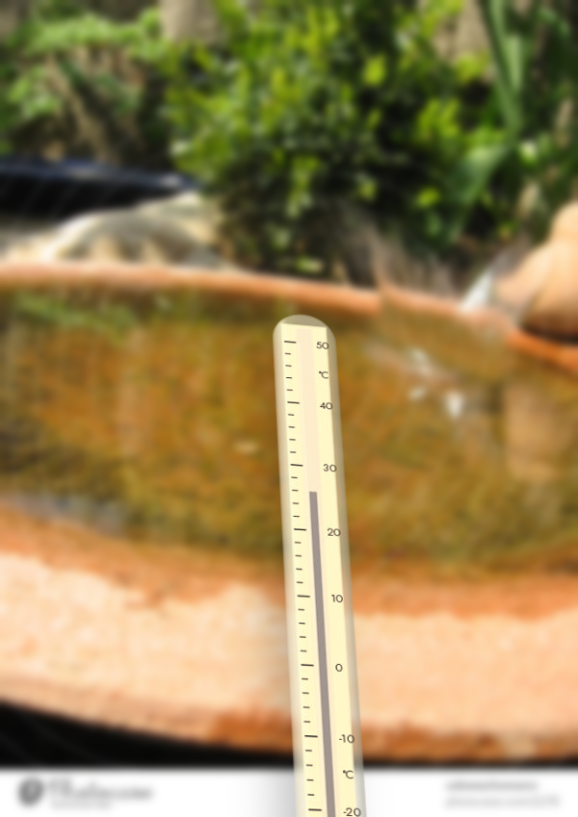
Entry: 26°C
